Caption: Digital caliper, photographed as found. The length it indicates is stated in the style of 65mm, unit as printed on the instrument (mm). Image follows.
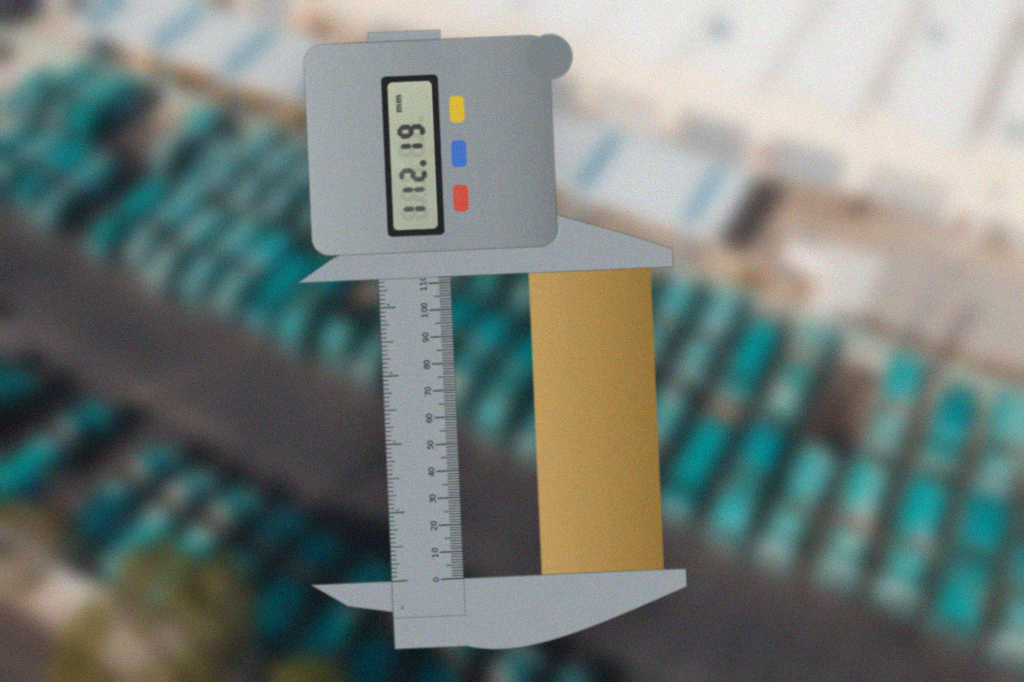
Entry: 112.19mm
